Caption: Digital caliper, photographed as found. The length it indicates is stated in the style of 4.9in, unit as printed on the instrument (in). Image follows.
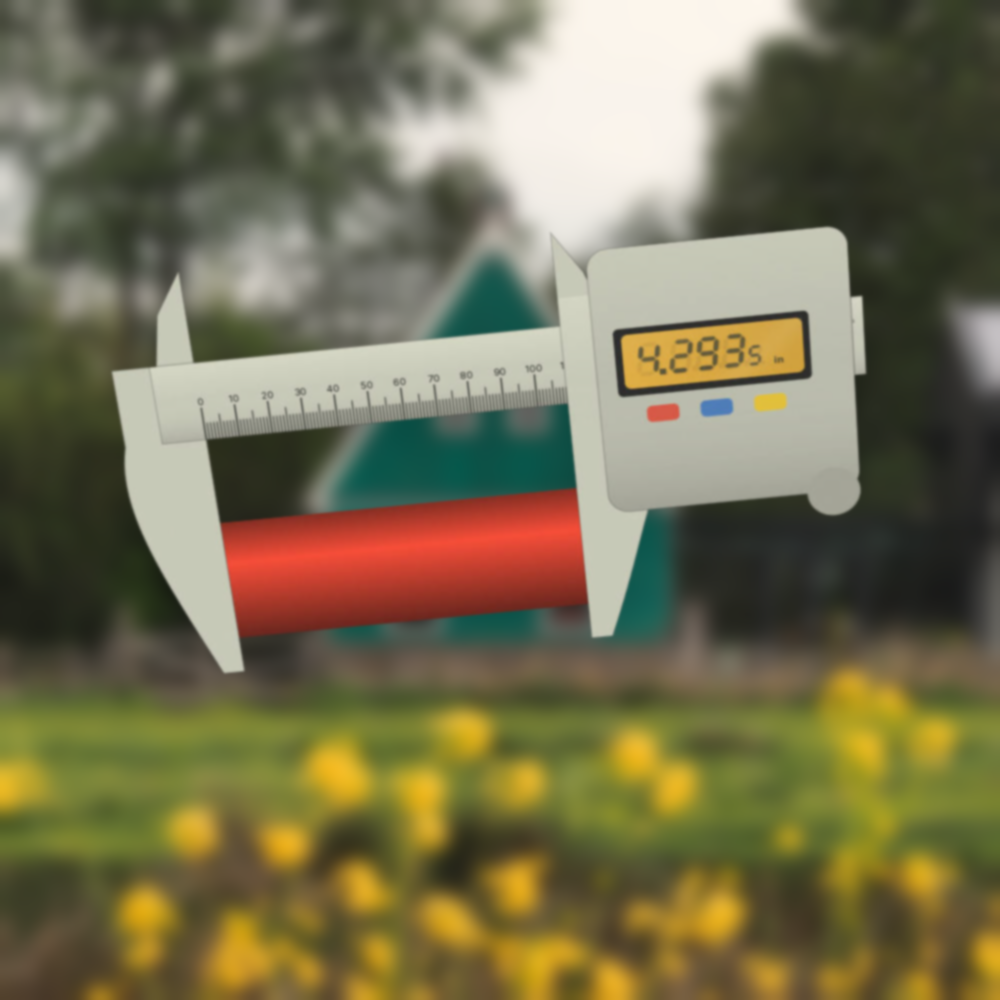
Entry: 4.2935in
